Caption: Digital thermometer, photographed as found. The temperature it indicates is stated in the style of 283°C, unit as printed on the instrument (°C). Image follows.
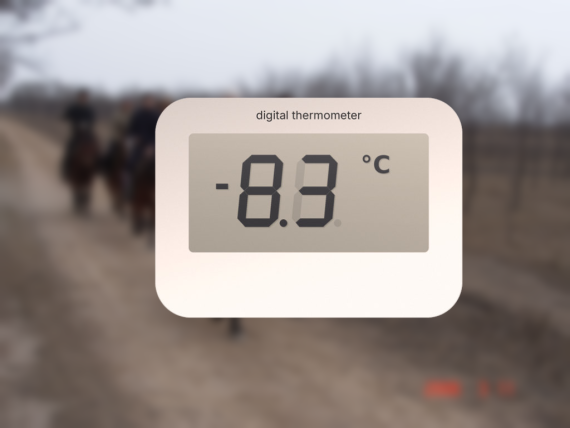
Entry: -8.3°C
